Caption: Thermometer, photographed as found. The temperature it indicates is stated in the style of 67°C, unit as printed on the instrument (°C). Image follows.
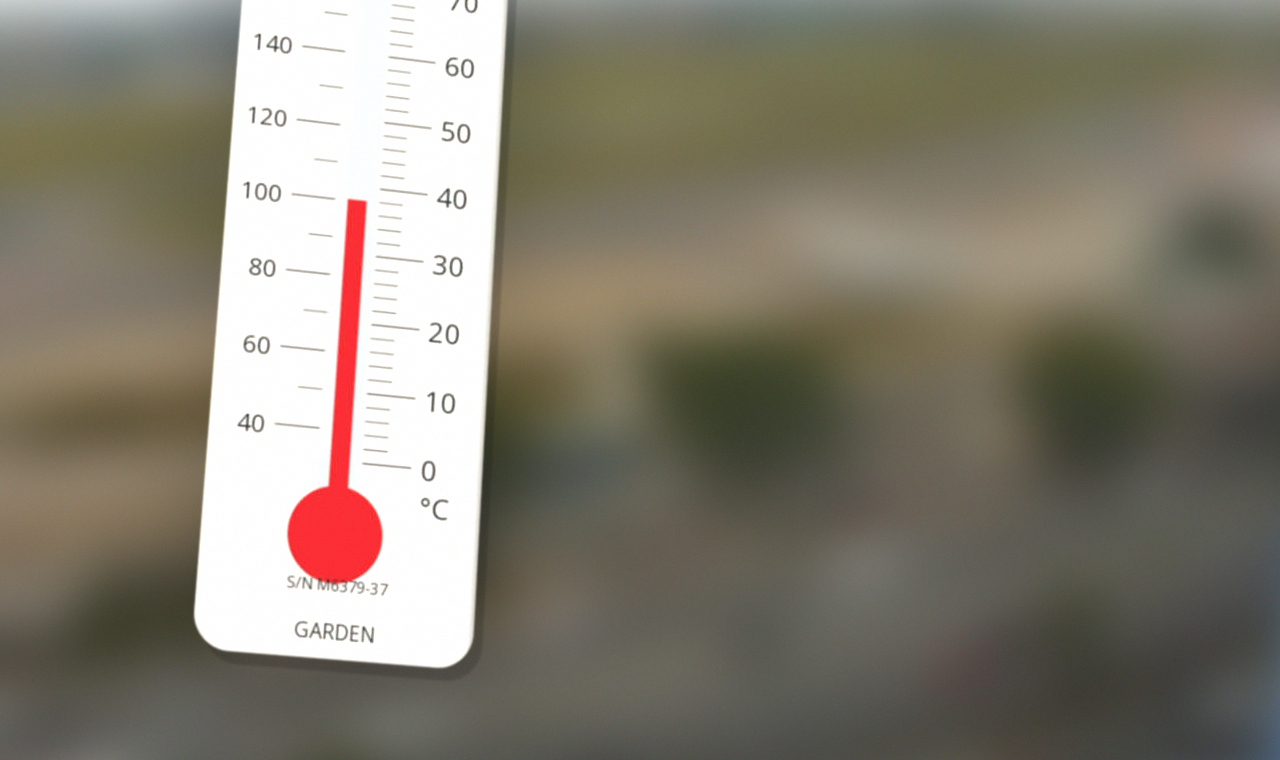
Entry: 38°C
